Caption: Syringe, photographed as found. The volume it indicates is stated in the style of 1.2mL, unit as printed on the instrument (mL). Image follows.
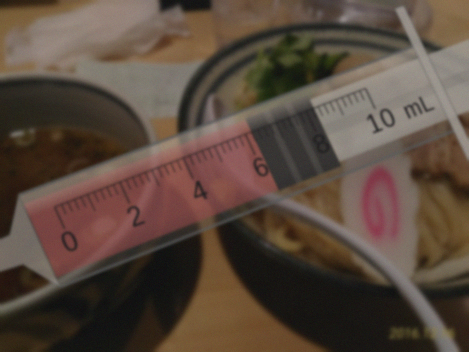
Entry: 6.2mL
